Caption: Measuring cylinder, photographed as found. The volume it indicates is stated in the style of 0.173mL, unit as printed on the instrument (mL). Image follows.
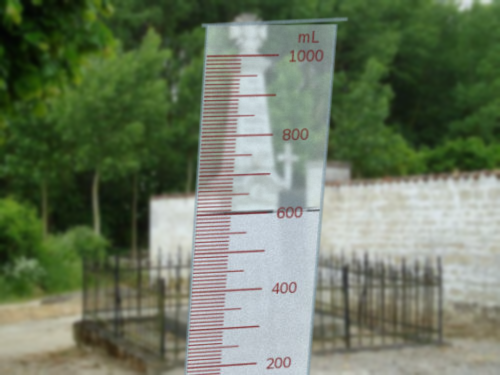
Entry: 600mL
